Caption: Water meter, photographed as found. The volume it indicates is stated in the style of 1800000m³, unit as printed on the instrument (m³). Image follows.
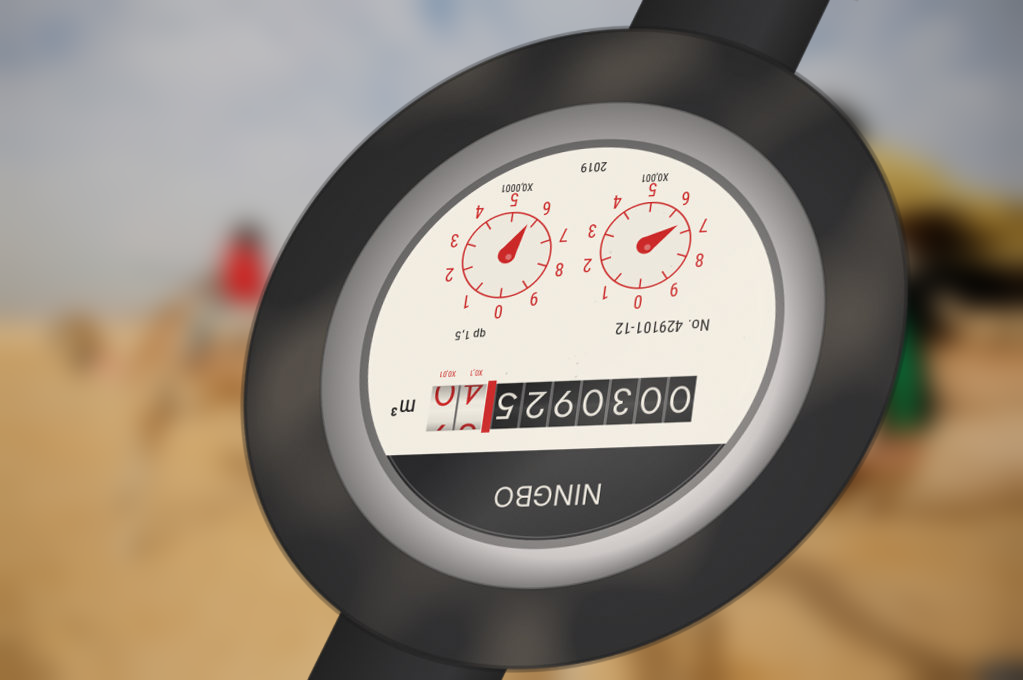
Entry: 30925.3965m³
